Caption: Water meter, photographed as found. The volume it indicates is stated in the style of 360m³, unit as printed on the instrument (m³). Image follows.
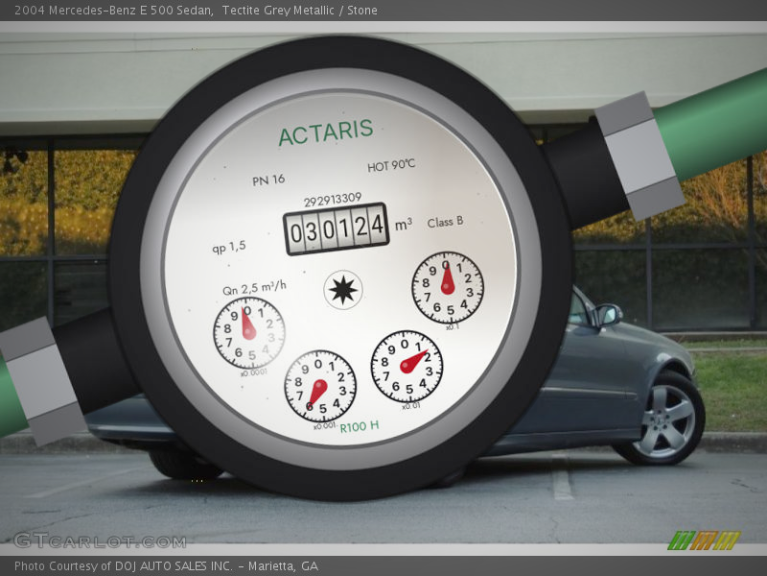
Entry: 30124.0159m³
